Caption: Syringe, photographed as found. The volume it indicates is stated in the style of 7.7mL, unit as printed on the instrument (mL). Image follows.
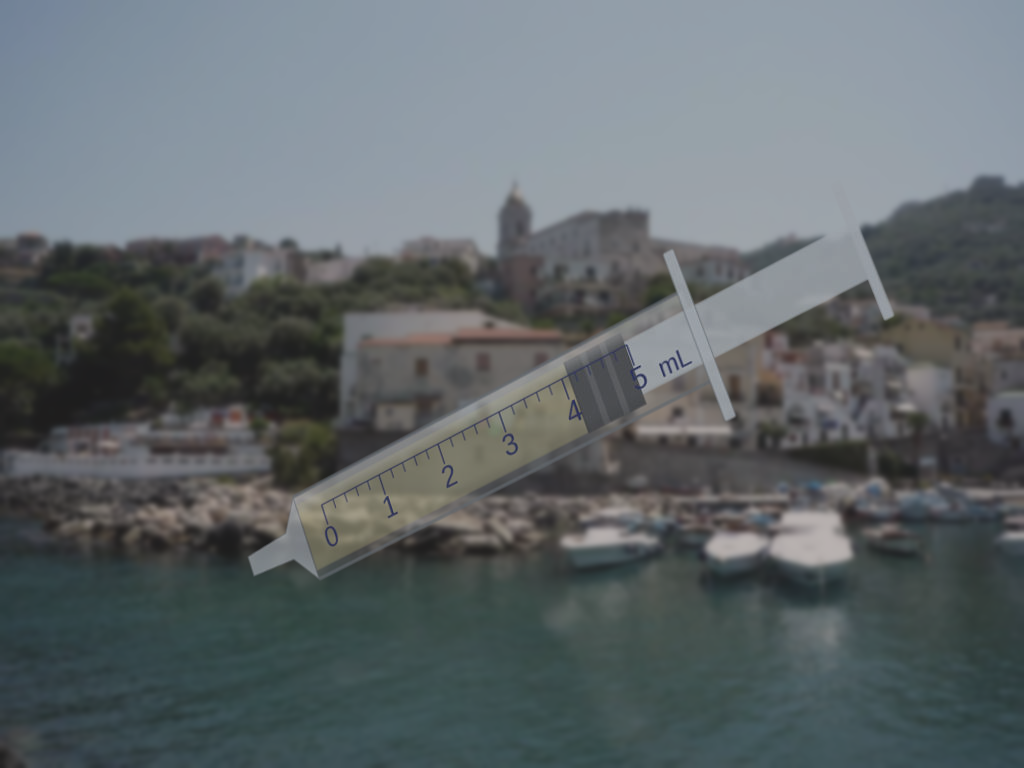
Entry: 4.1mL
